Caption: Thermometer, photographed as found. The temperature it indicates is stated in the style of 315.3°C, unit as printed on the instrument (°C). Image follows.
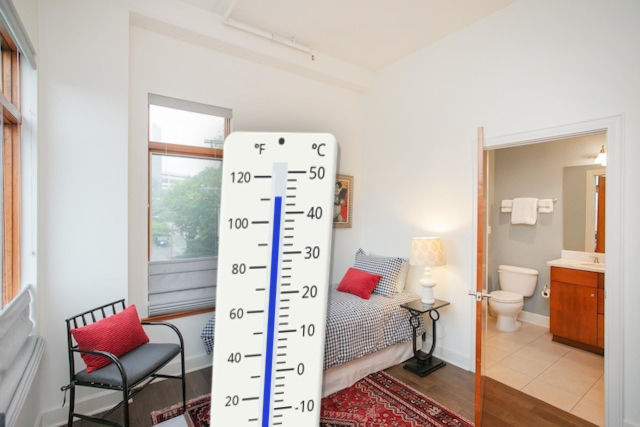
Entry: 44°C
